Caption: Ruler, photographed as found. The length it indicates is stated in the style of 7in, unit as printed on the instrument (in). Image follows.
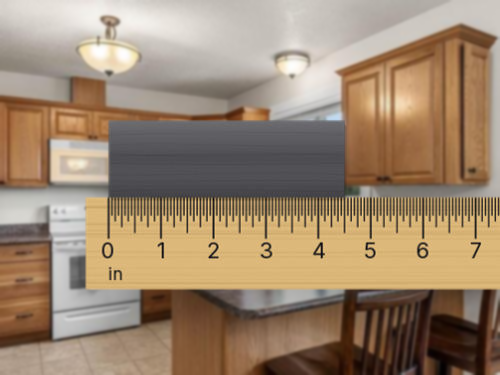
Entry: 4.5in
